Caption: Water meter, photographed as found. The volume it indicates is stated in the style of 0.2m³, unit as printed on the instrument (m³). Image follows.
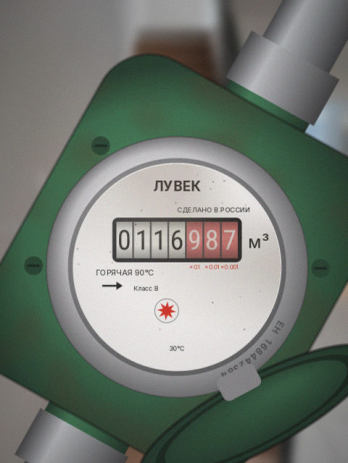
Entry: 116.987m³
